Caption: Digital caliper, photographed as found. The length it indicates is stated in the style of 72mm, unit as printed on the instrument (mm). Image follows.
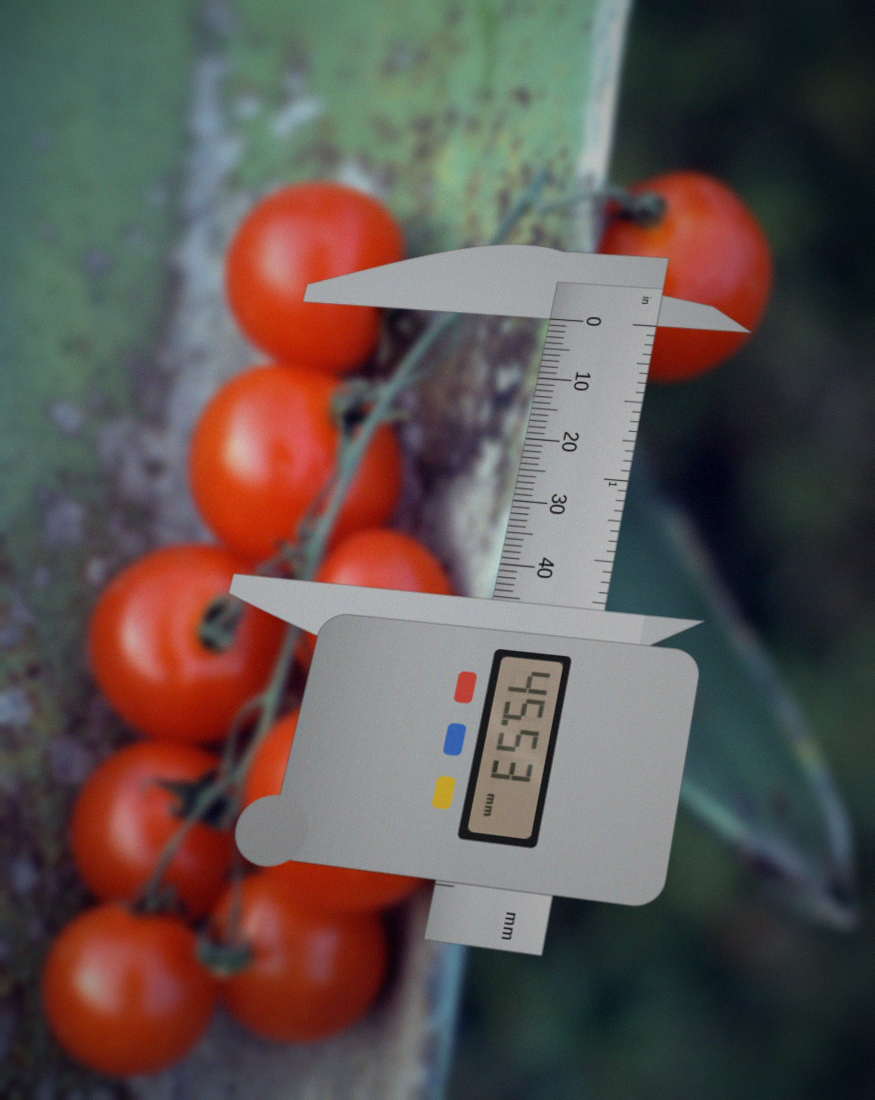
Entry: 45.53mm
